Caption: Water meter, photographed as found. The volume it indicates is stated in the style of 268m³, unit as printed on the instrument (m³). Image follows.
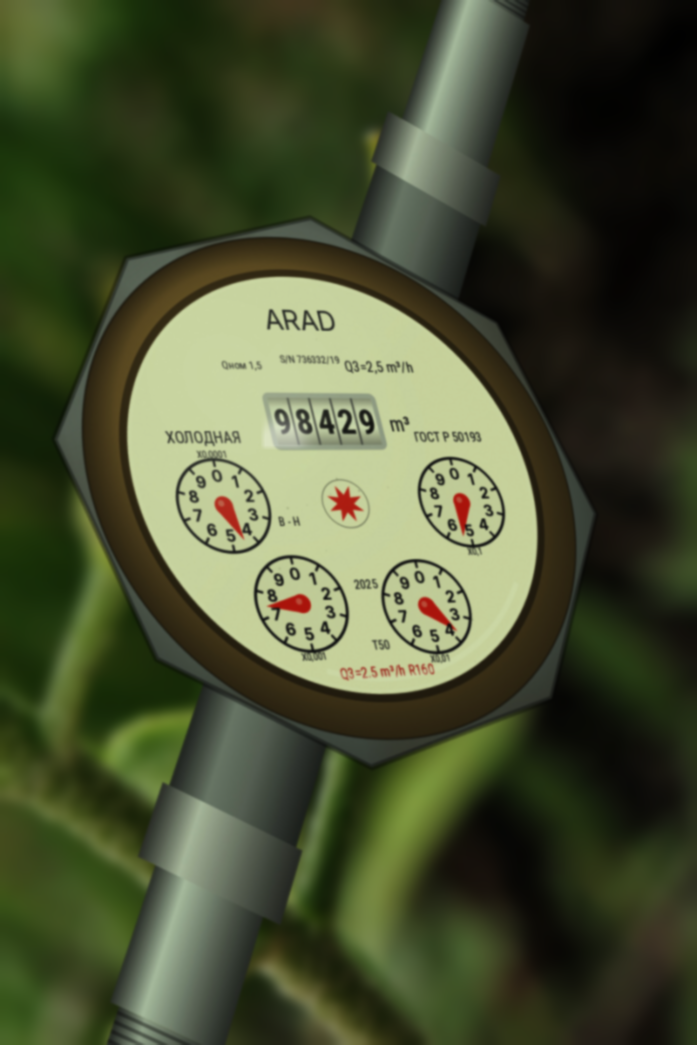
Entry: 98429.5374m³
